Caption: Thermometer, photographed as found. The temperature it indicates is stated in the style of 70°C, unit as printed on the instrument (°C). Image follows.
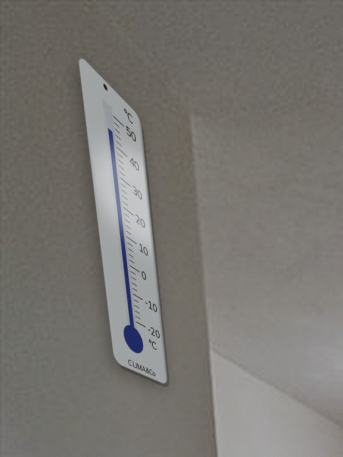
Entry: 44°C
